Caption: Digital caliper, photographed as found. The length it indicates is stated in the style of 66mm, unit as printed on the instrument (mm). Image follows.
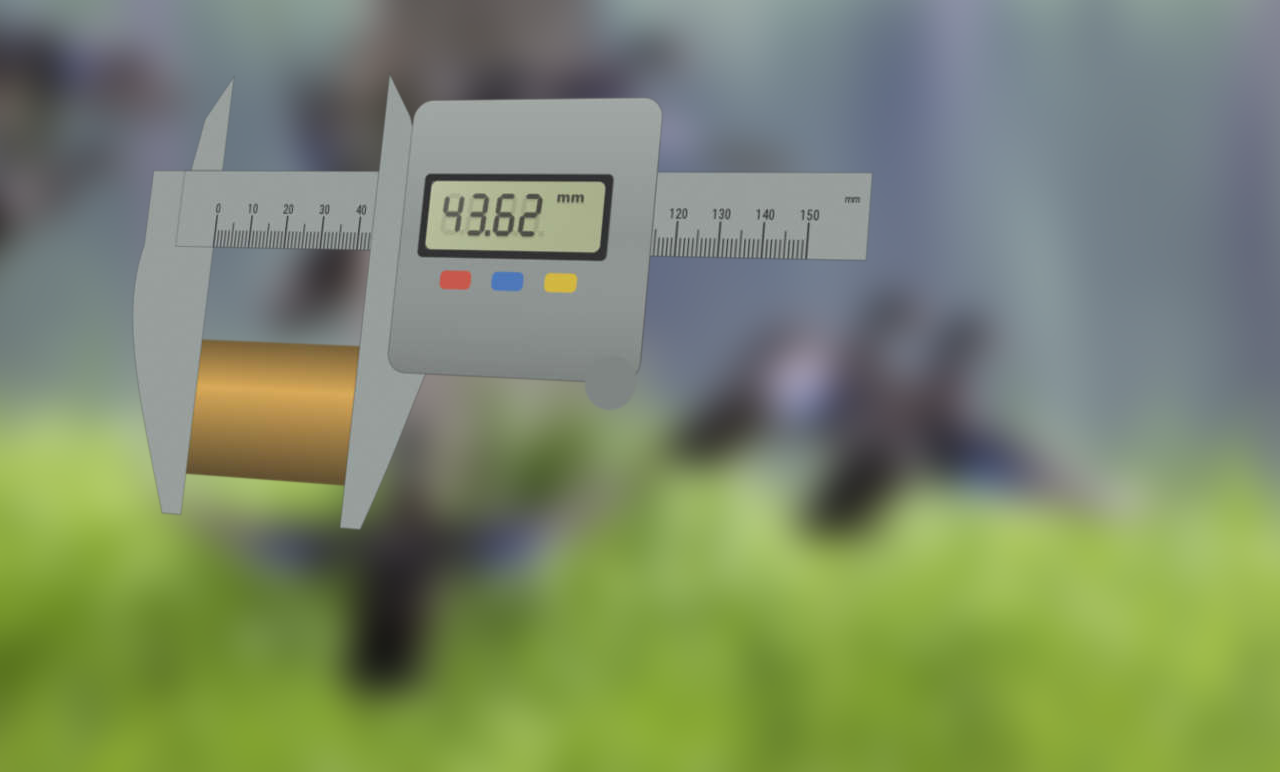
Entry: 43.62mm
